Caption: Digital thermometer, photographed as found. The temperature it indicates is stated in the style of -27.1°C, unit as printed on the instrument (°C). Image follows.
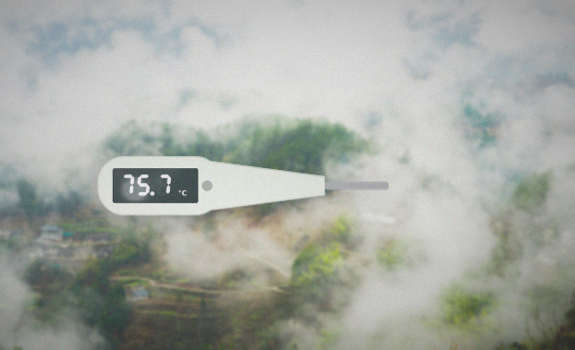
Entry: 75.7°C
